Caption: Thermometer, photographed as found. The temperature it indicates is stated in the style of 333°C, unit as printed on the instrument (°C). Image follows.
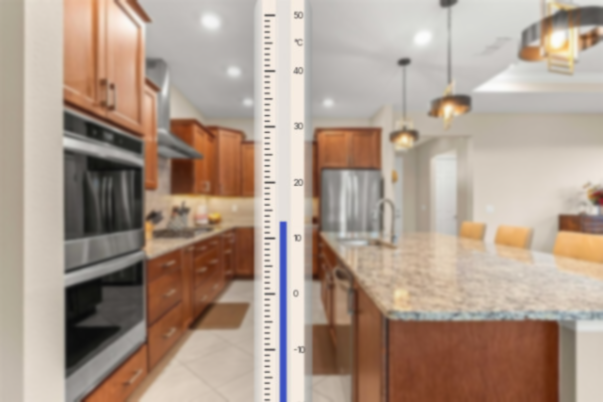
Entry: 13°C
